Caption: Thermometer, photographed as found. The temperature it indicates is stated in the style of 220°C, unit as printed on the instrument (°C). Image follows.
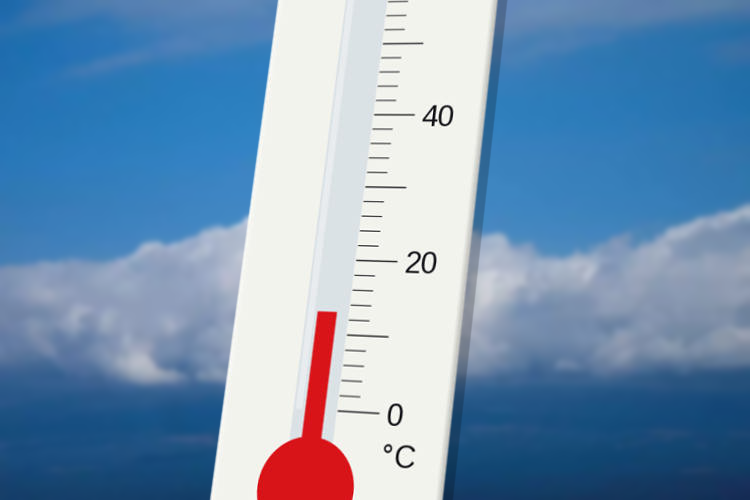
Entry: 13°C
